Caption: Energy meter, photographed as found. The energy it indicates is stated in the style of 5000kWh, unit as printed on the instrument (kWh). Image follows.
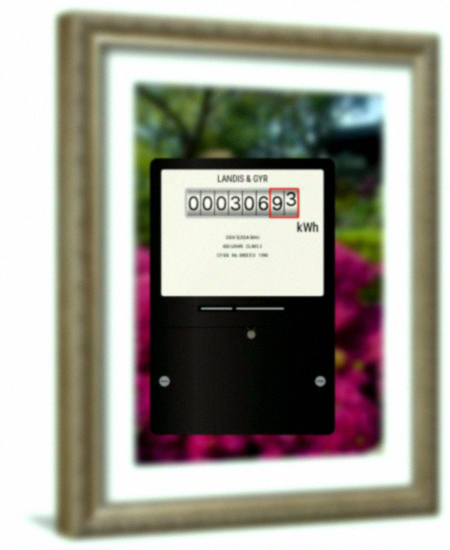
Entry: 306.93kWh
